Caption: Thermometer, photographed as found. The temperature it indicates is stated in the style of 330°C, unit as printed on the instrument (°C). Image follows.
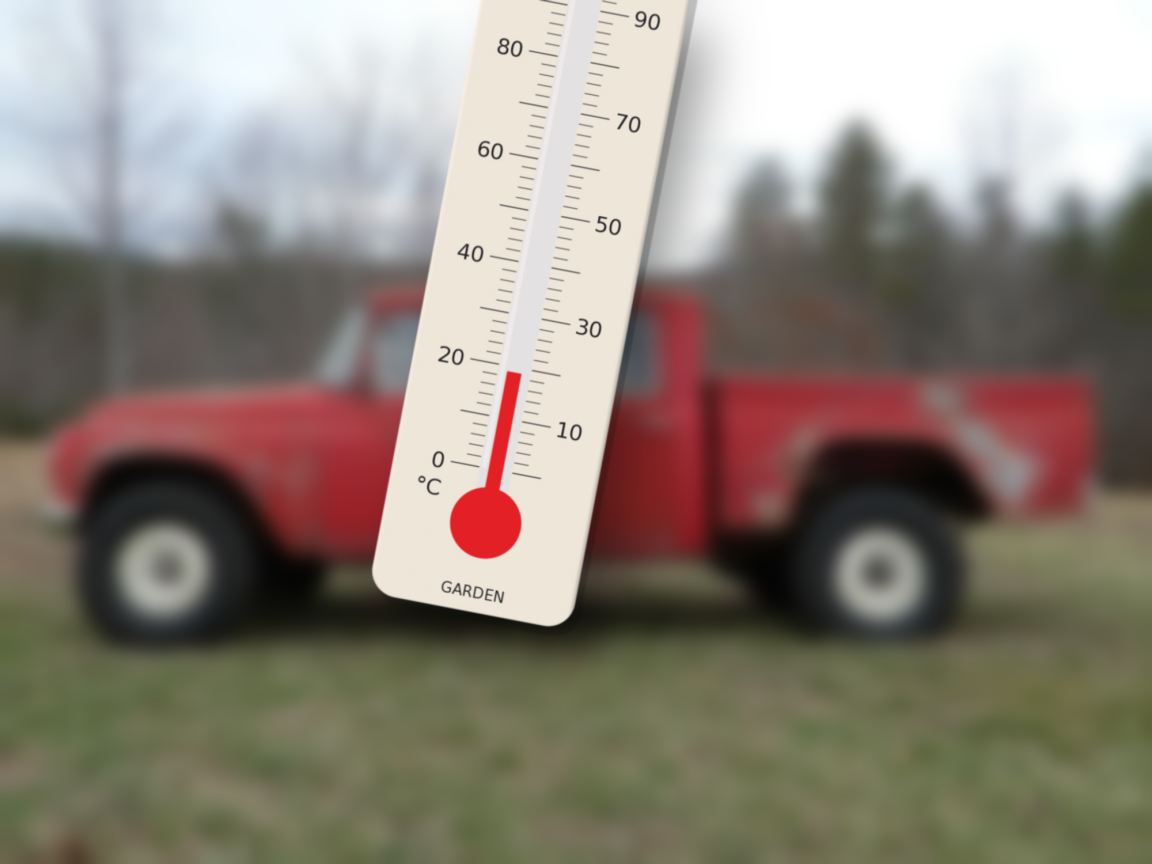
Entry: 19°C
